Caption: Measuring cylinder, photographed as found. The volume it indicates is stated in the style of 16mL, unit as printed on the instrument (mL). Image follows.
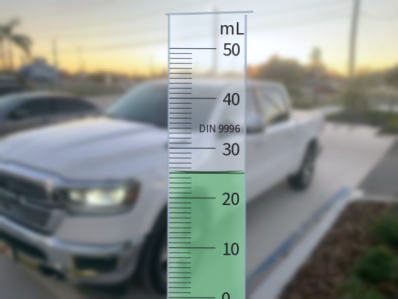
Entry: 25mL
